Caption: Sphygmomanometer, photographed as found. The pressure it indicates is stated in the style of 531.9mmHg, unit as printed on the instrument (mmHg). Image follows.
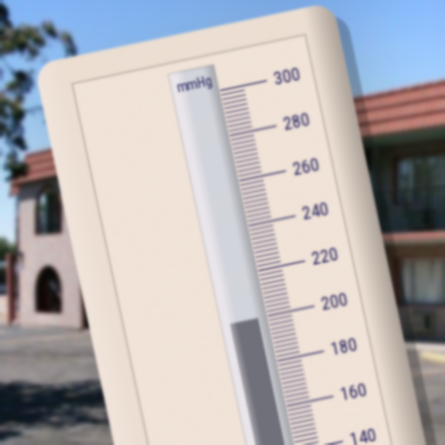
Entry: 200mmHg
